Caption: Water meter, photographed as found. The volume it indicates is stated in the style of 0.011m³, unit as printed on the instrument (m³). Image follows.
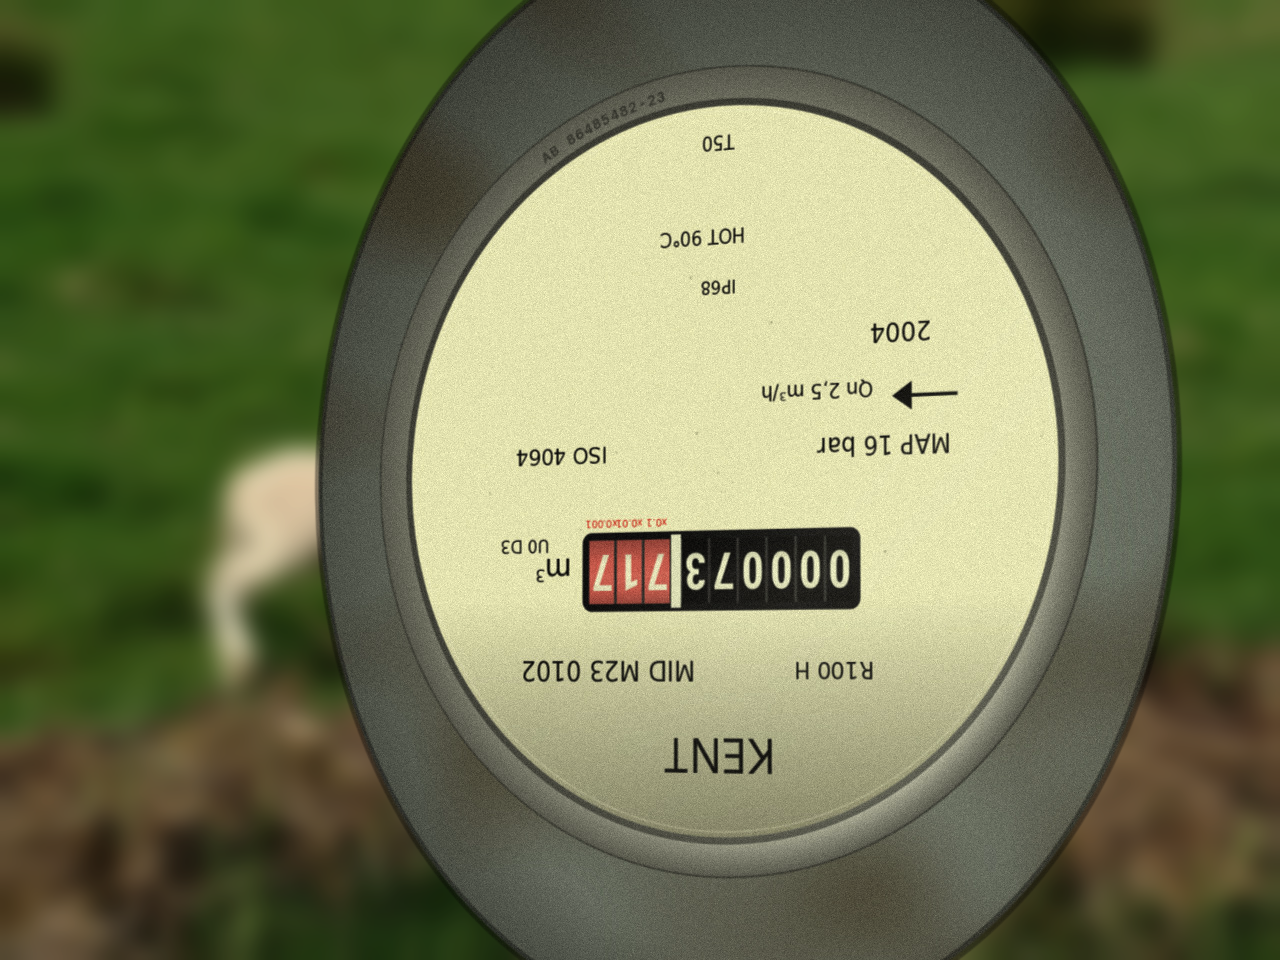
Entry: 73.717m³
